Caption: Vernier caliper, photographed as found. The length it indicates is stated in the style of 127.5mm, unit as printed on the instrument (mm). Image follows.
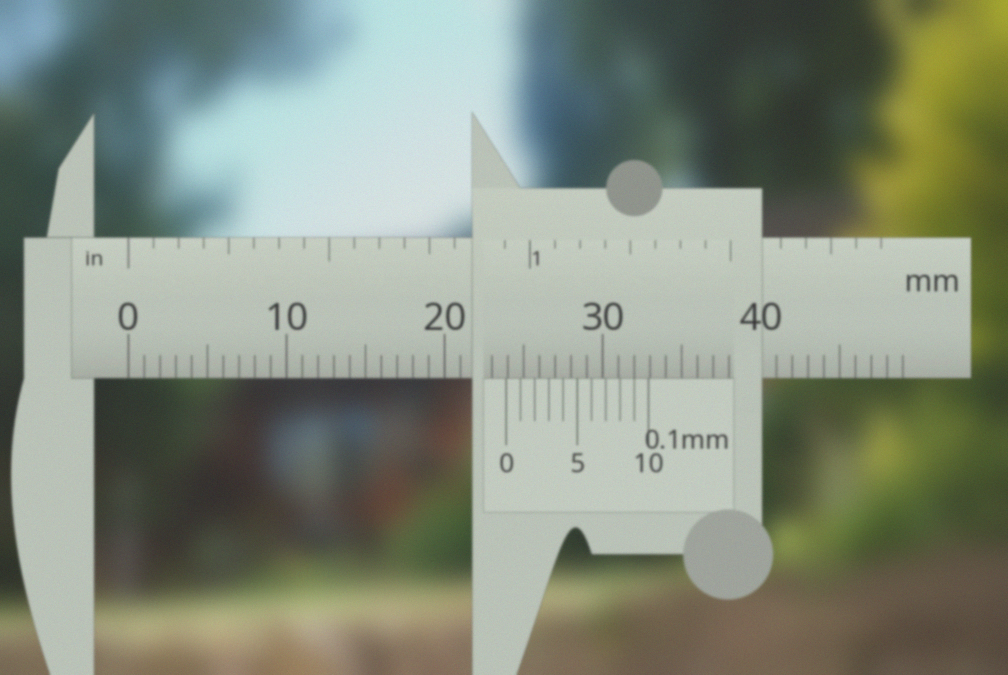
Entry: 23.9mm
